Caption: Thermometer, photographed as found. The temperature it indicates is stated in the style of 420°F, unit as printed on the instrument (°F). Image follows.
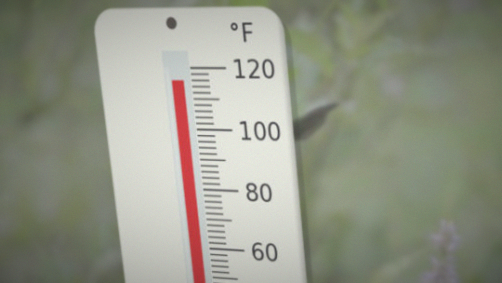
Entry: 116°F
